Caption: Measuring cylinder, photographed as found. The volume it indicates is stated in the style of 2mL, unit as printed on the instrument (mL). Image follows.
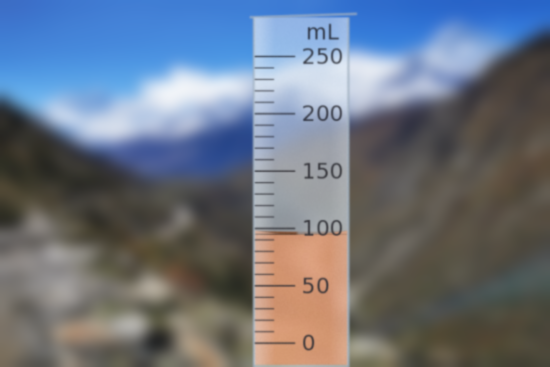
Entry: 95mL
